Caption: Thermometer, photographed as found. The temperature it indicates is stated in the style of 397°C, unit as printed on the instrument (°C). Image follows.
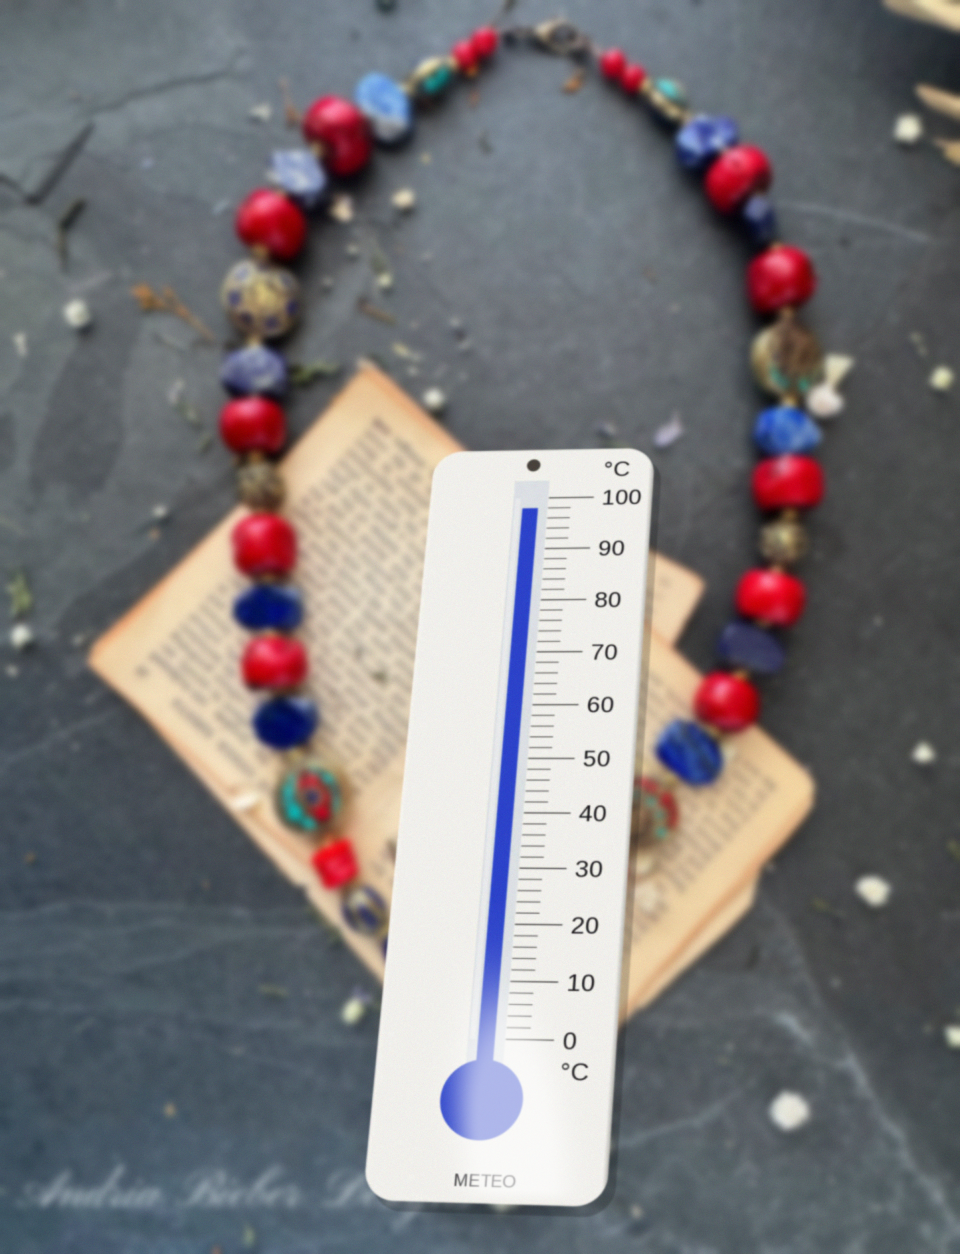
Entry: 98°C
